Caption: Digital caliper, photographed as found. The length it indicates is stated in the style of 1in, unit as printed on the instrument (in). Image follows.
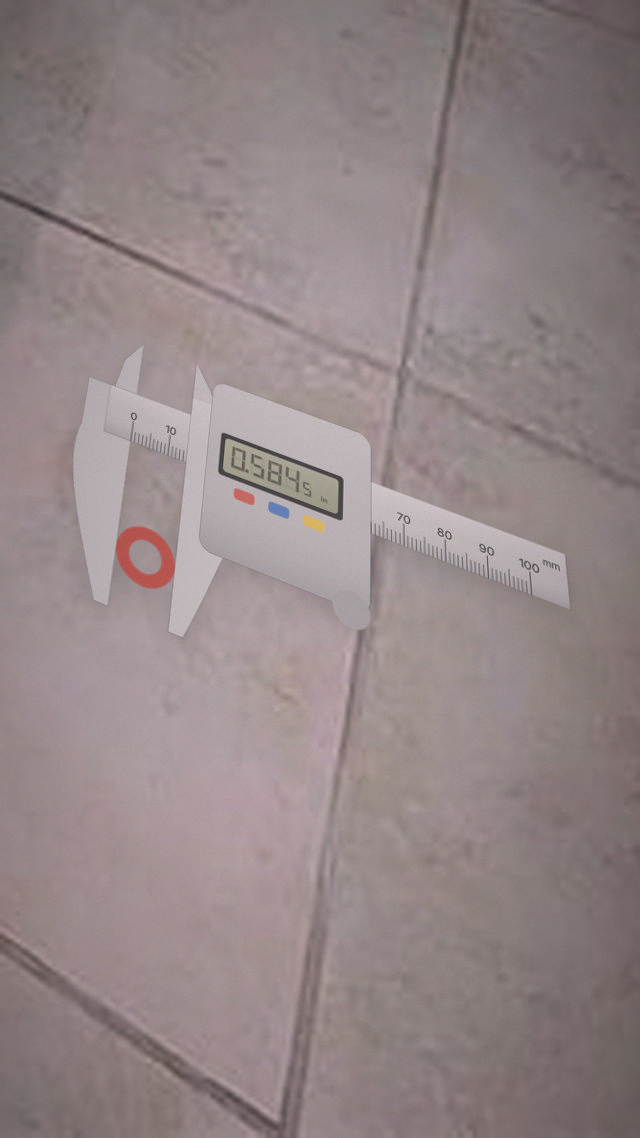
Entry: 0.5845in
